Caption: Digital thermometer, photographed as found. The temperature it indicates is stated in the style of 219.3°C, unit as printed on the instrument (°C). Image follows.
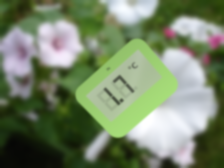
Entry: 1.7°C
